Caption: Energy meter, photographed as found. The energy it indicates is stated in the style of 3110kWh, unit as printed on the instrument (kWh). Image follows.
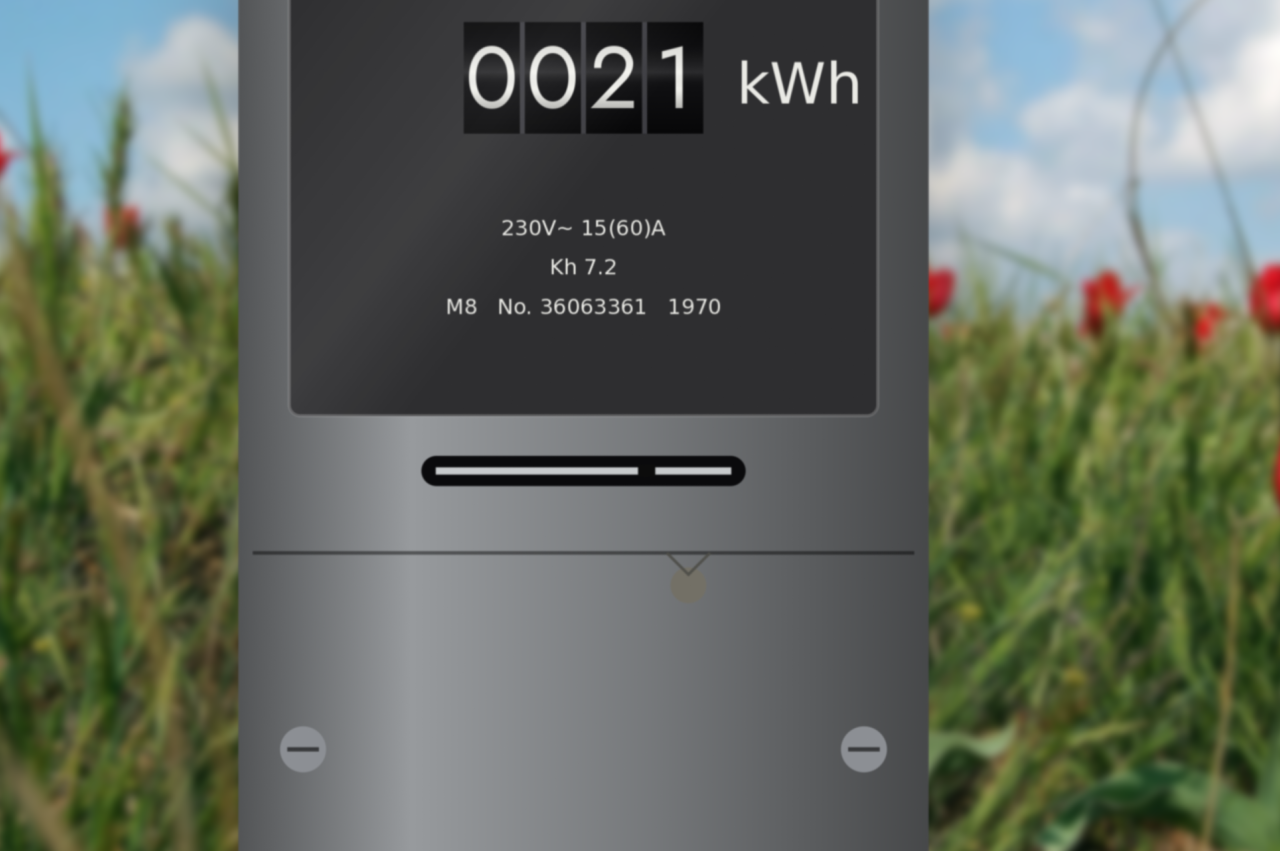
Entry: 21kWh
